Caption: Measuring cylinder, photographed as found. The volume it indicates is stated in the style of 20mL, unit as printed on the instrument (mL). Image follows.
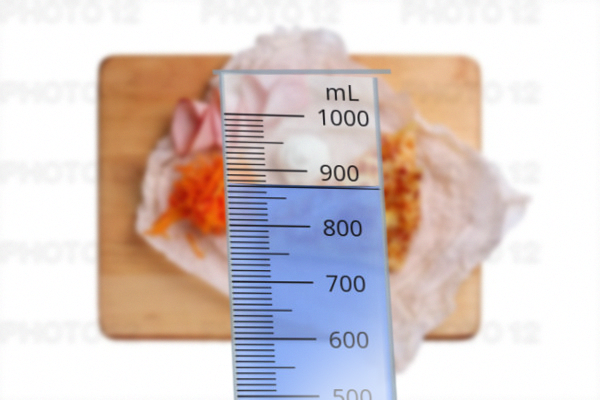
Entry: 870mL
